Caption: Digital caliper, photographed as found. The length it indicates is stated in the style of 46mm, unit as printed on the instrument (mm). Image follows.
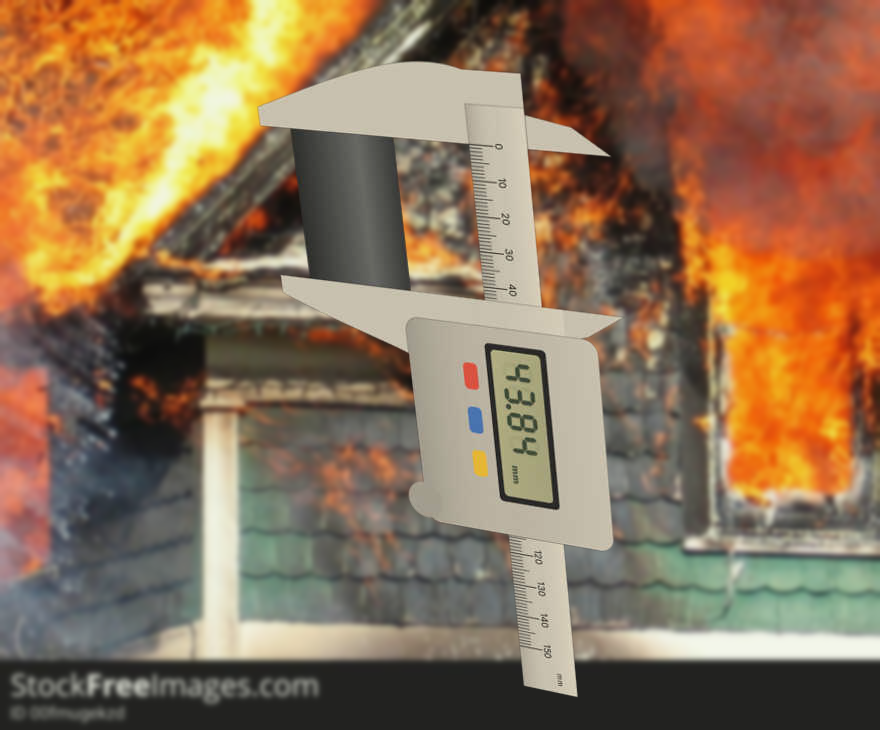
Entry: 43.84mm
